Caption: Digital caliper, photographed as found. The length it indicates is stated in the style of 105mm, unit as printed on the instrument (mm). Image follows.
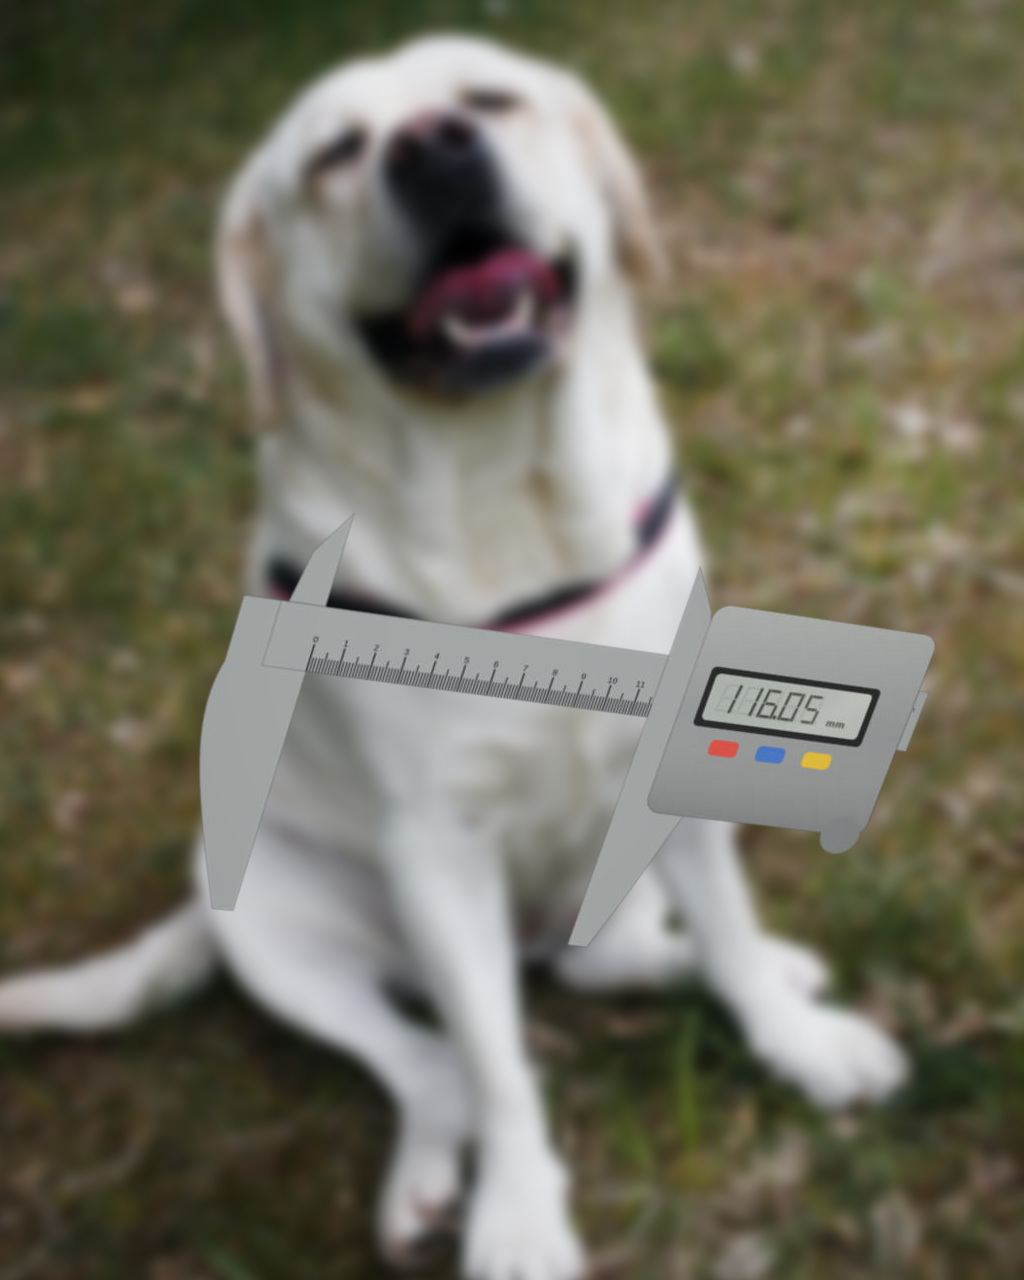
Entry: 116.05mm
